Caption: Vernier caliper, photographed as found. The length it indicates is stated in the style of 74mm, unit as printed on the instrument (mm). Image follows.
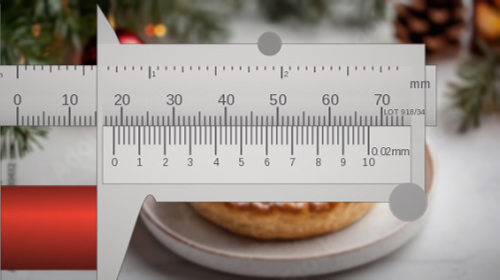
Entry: 18.5mm
